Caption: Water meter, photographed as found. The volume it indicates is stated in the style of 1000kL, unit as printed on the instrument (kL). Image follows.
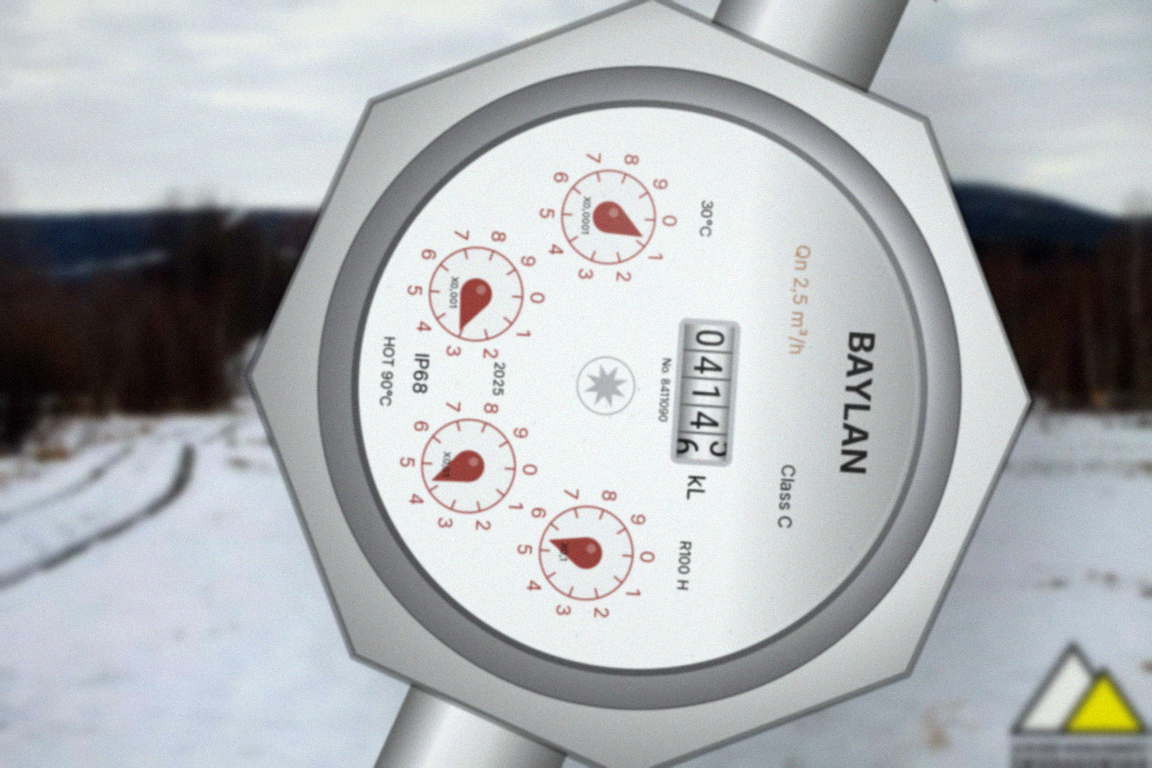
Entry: 4145.5430kL
